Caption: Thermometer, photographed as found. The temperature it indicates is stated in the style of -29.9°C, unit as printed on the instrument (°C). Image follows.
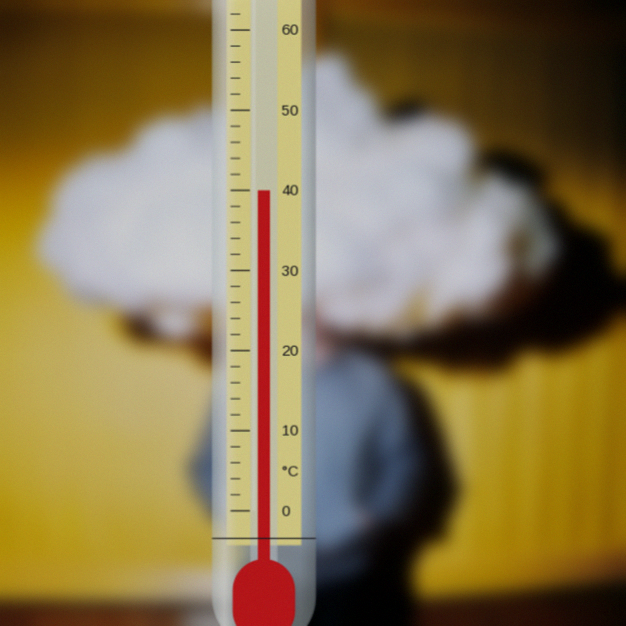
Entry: 40°C
